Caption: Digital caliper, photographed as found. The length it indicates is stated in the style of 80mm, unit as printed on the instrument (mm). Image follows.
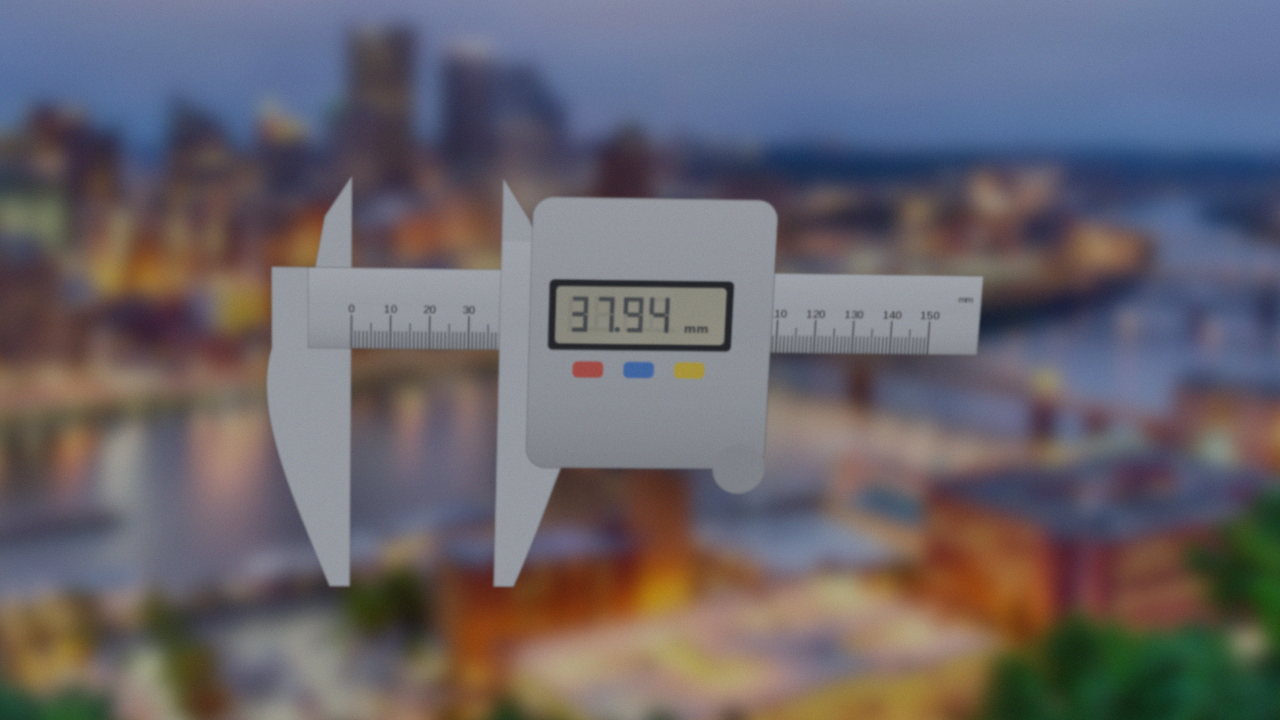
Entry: 37.94mm
